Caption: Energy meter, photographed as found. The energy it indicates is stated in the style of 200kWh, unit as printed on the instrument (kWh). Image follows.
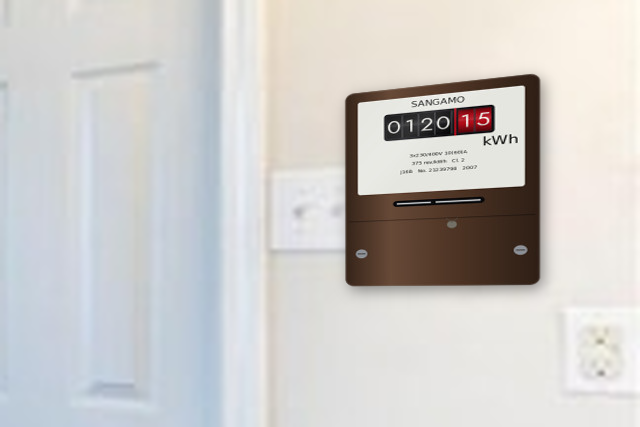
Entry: 120.15kWh
